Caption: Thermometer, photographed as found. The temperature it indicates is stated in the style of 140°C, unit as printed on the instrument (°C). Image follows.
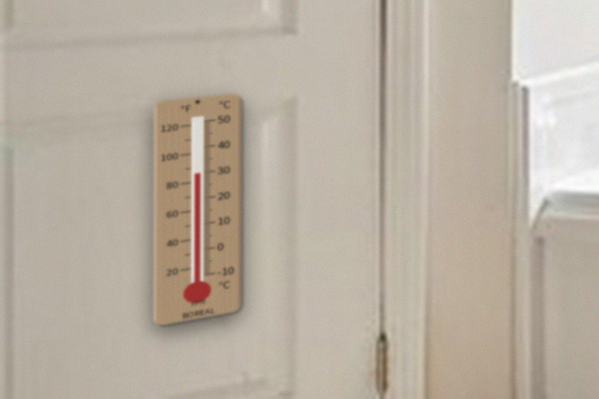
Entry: 30°C
